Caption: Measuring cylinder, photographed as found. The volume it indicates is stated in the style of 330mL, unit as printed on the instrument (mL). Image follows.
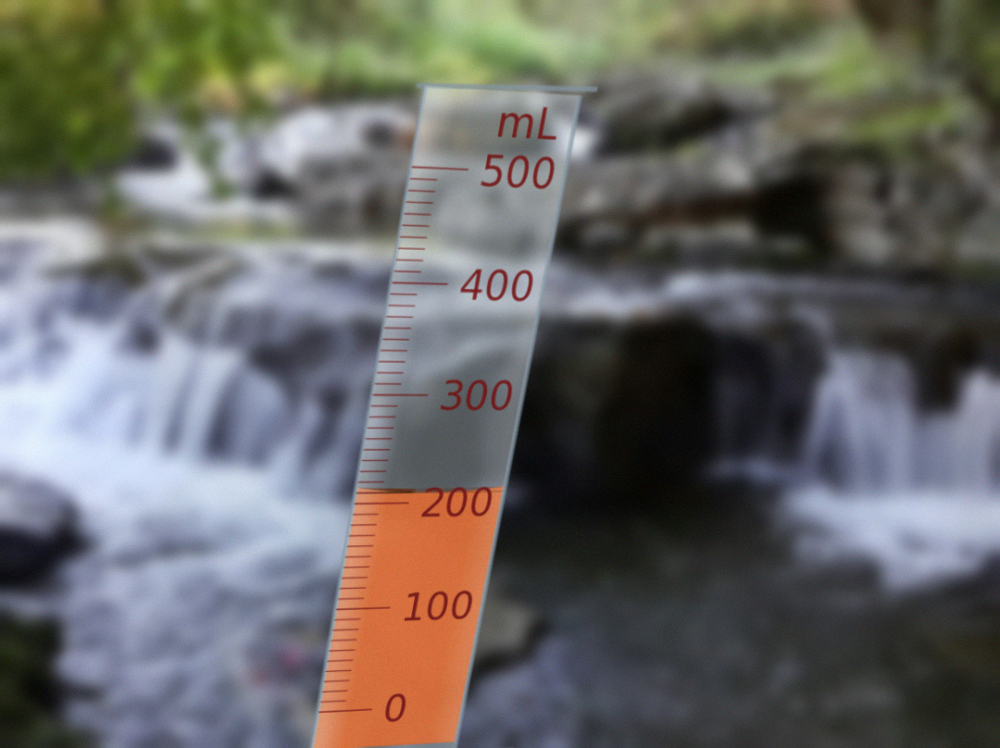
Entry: 210mL
